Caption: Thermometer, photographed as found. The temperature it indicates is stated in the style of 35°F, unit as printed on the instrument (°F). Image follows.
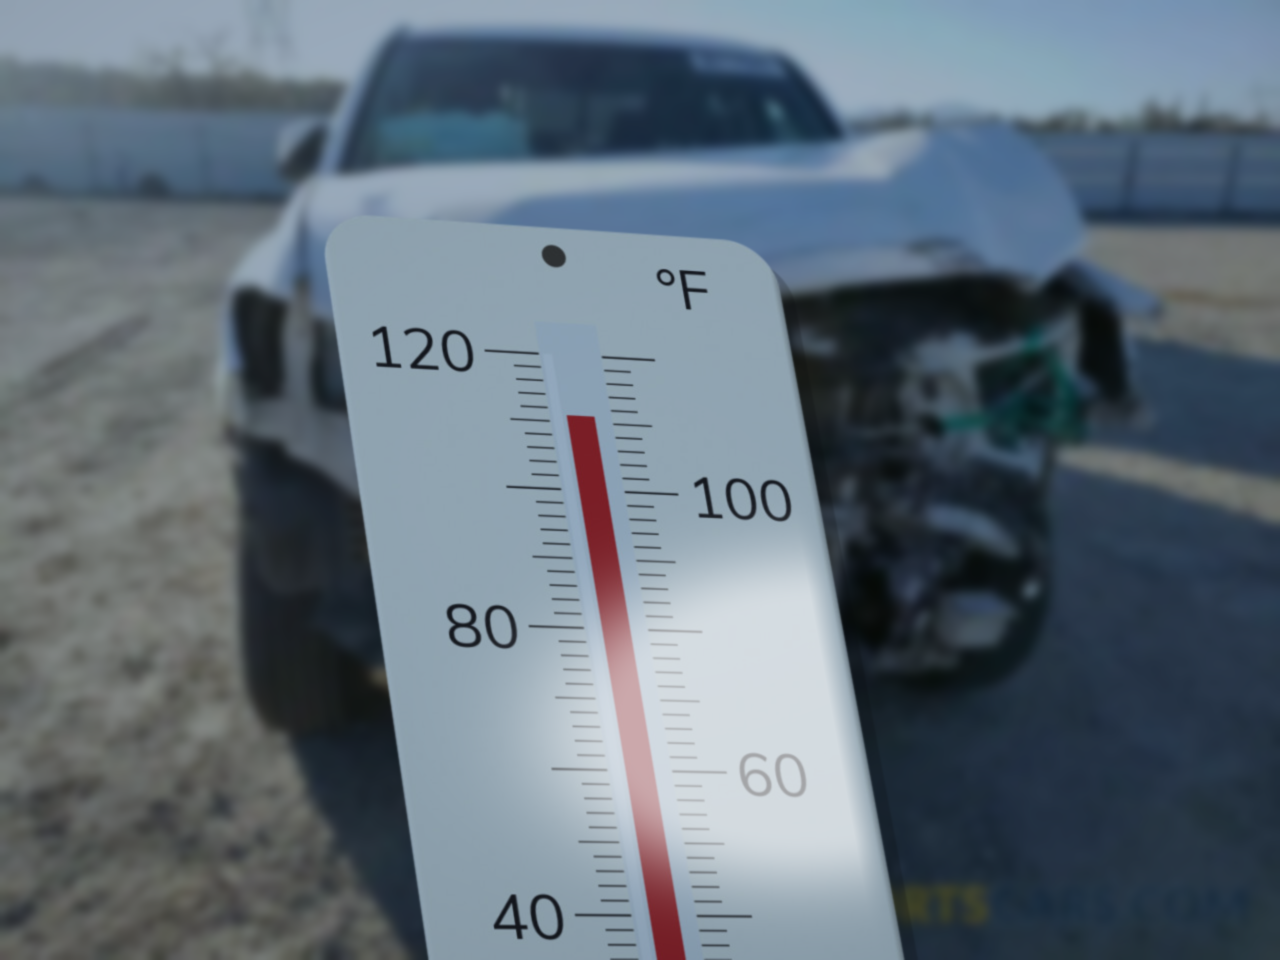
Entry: 111°F
